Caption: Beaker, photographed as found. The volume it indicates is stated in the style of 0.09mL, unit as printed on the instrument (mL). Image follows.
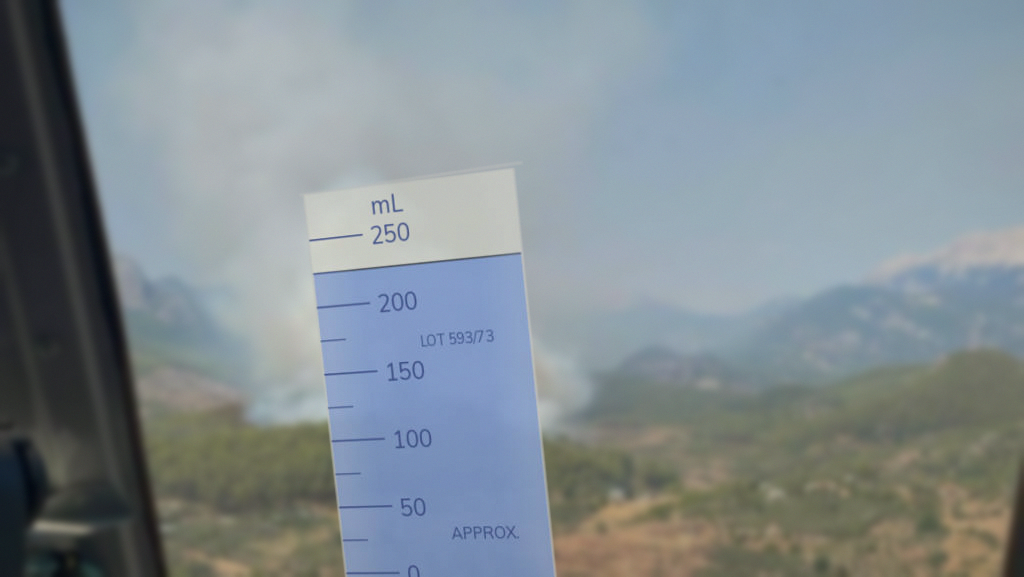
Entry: 225mL
